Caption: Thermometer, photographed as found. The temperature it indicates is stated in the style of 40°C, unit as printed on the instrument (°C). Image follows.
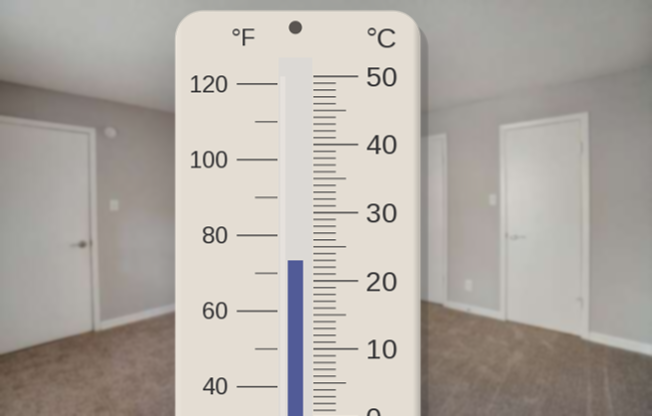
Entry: 23°C
